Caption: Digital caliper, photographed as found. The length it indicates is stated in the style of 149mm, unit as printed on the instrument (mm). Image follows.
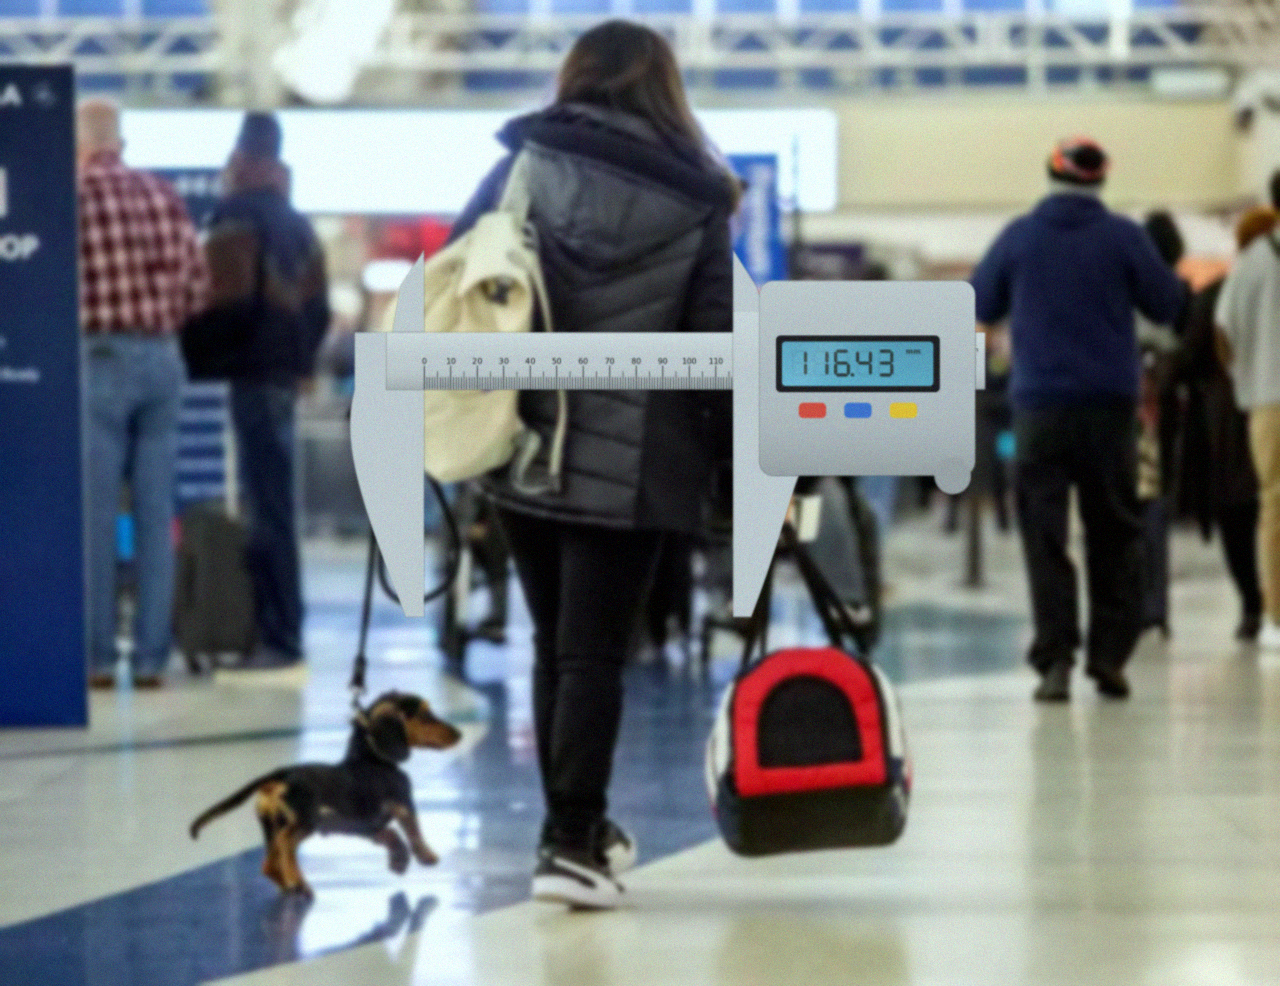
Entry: 116.43mm
